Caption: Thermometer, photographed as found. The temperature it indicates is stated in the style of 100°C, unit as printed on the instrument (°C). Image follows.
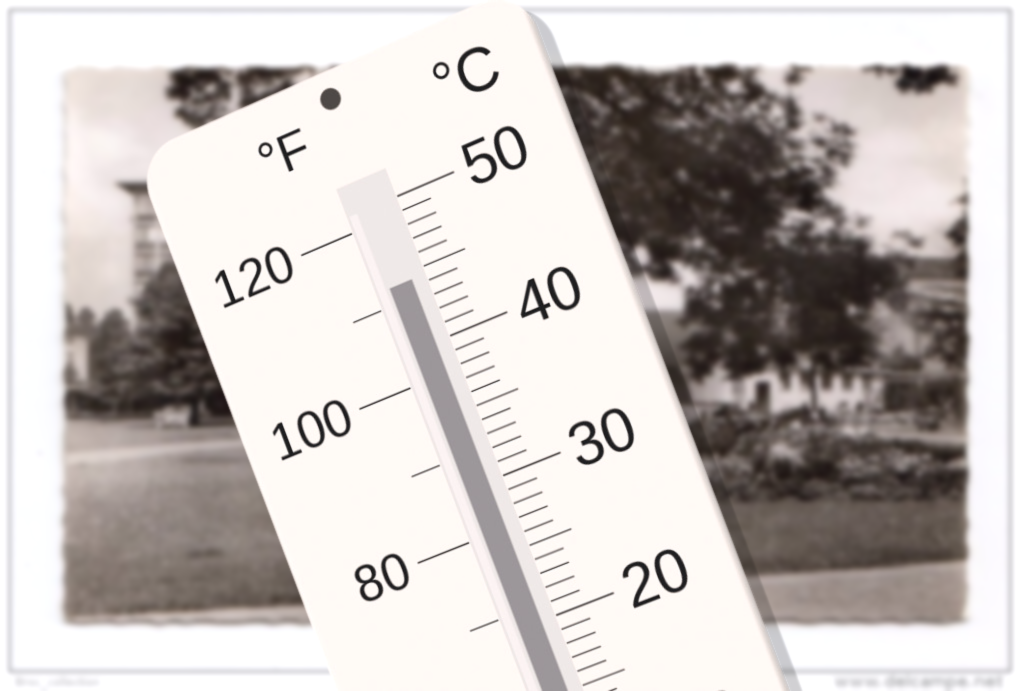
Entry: 44.5°C
